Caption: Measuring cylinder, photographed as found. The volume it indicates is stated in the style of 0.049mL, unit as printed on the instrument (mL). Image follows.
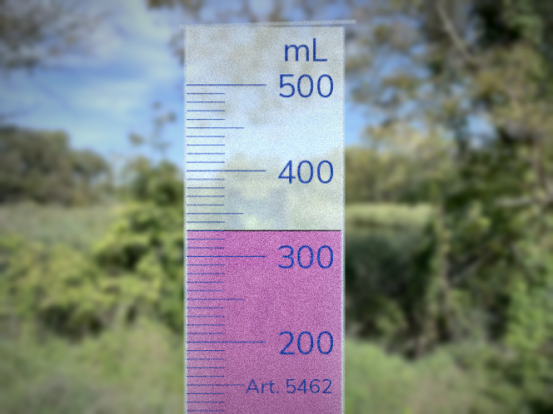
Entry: 330mL
